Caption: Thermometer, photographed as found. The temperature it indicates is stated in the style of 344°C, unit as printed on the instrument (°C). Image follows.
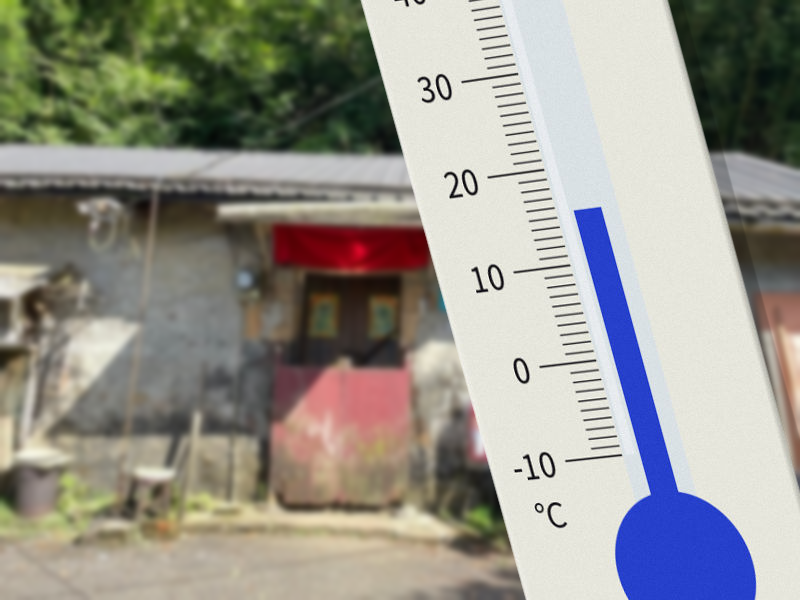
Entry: 15.5°C
